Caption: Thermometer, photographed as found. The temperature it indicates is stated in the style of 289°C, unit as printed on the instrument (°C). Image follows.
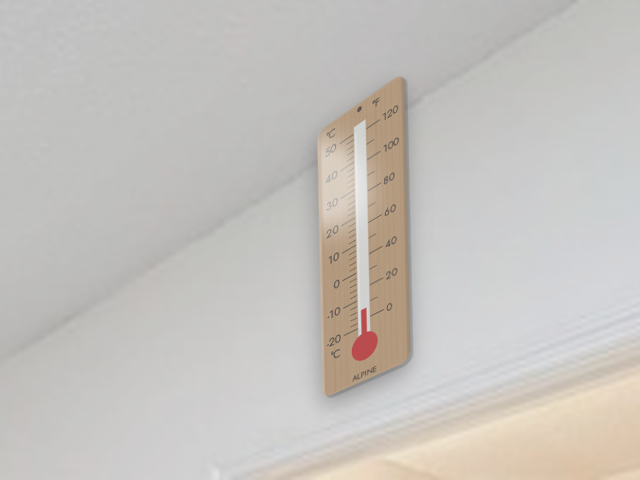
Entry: -14°C
